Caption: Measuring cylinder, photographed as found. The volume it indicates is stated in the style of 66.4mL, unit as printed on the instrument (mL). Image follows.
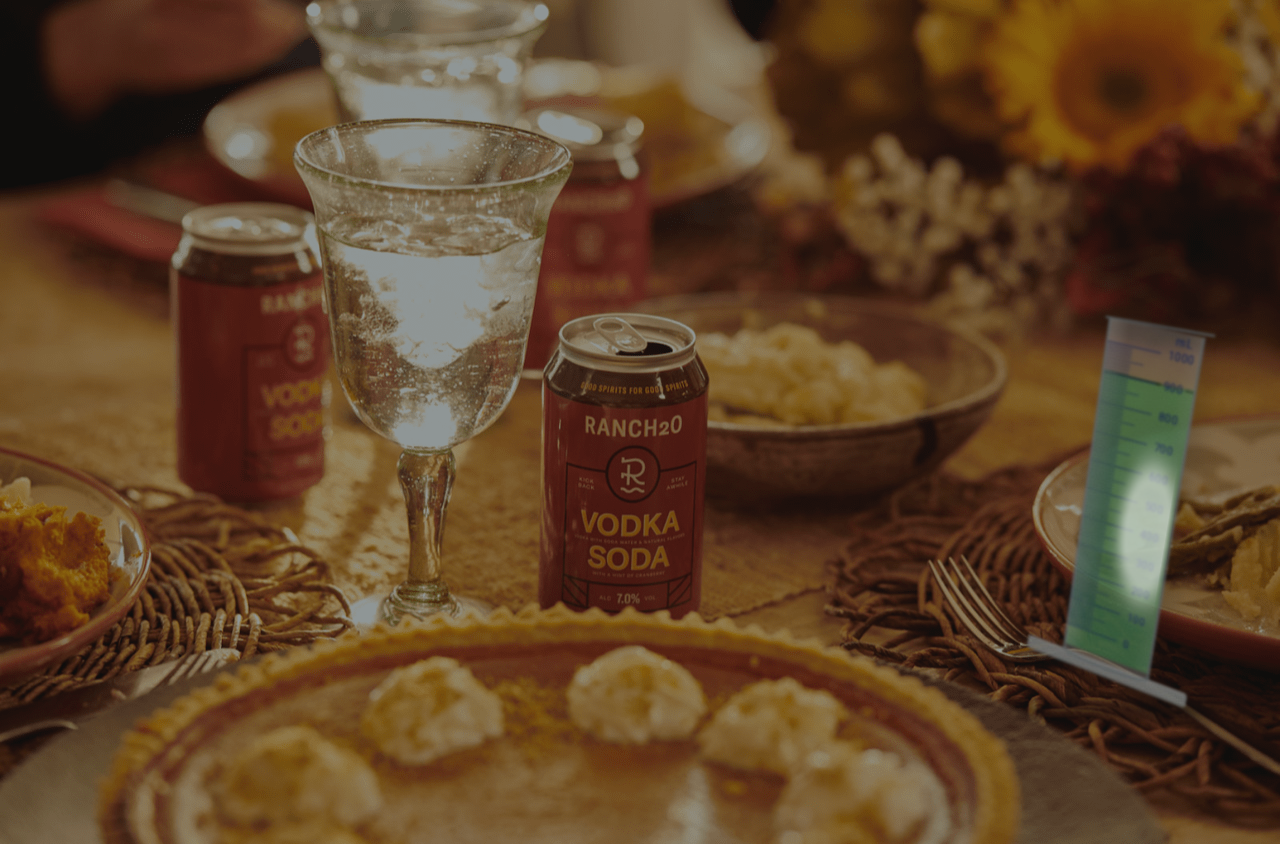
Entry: 900mL
